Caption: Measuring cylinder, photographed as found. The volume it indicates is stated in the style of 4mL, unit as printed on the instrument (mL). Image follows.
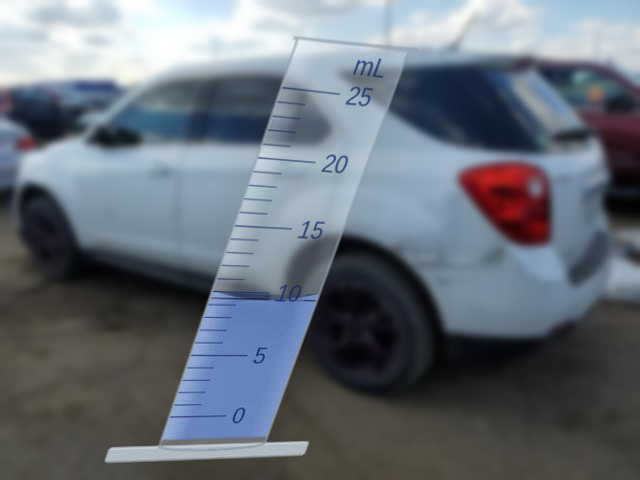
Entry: 9.5mL
